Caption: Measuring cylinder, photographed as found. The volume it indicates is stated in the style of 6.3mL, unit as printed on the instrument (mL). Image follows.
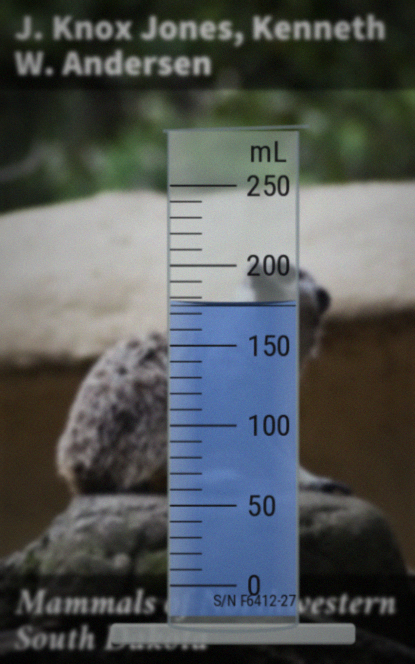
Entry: 175mL
